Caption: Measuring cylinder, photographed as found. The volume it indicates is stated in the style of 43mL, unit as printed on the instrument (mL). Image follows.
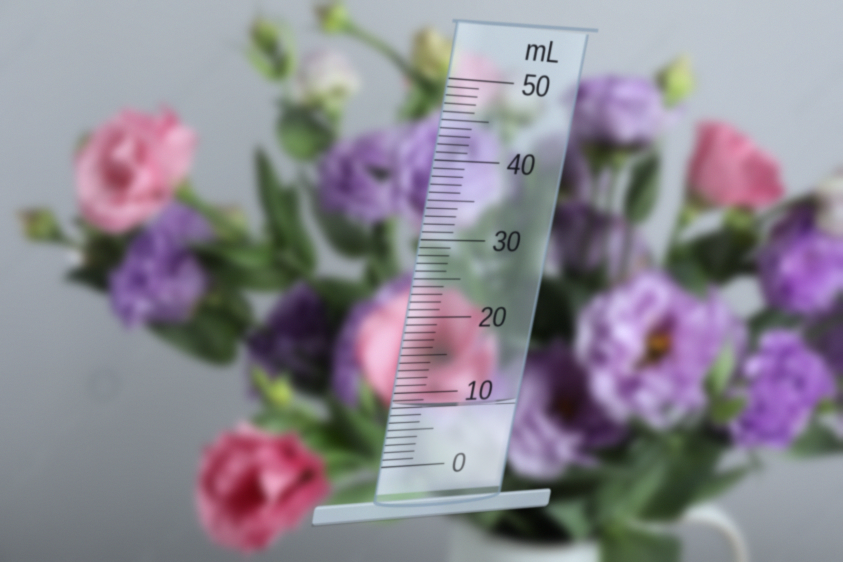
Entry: 8mL
